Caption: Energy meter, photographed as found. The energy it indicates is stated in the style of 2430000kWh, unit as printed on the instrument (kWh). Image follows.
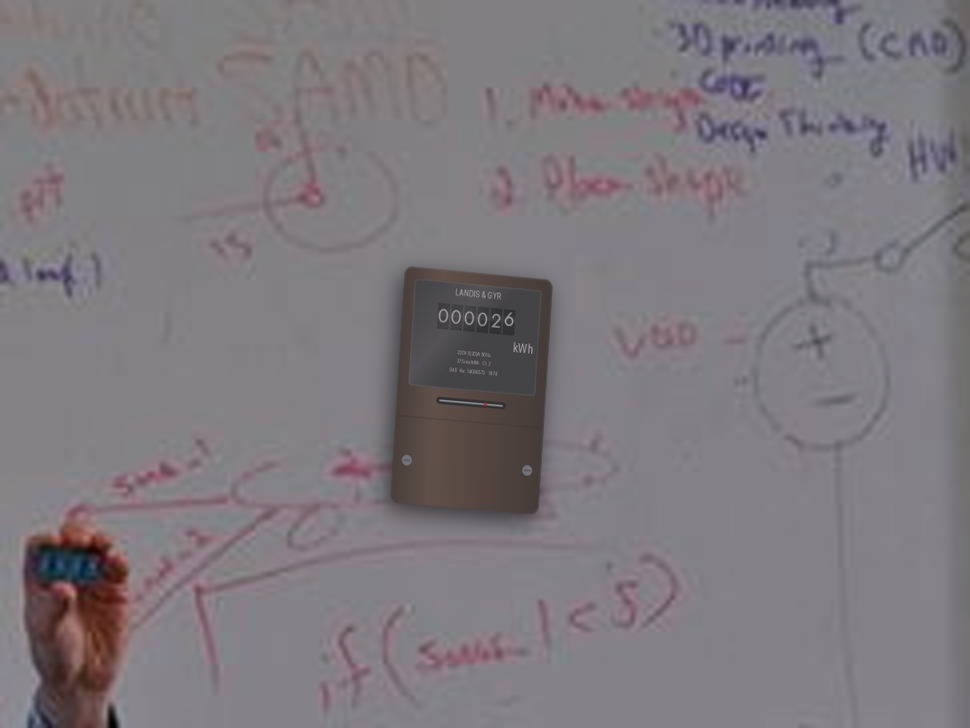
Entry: 26kWh
